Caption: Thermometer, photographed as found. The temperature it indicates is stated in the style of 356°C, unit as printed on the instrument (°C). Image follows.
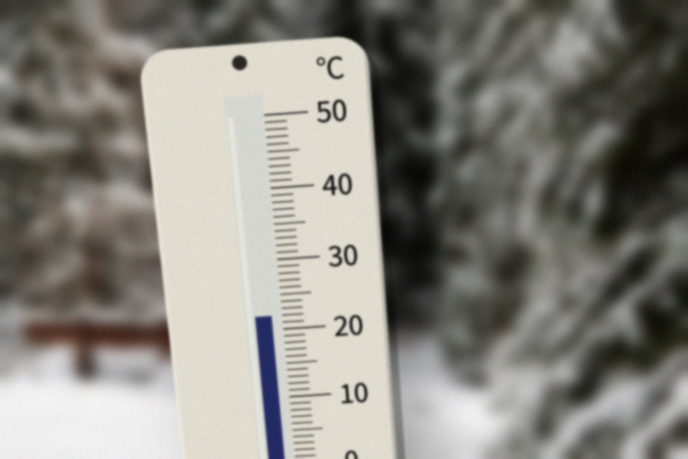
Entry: 22°C
